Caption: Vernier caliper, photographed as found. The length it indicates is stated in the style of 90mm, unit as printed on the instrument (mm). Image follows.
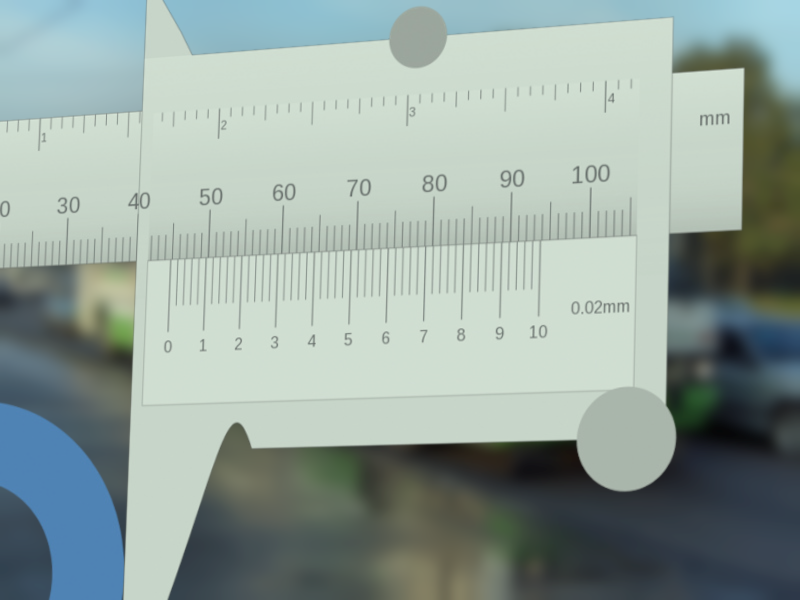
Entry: 44.8mm
